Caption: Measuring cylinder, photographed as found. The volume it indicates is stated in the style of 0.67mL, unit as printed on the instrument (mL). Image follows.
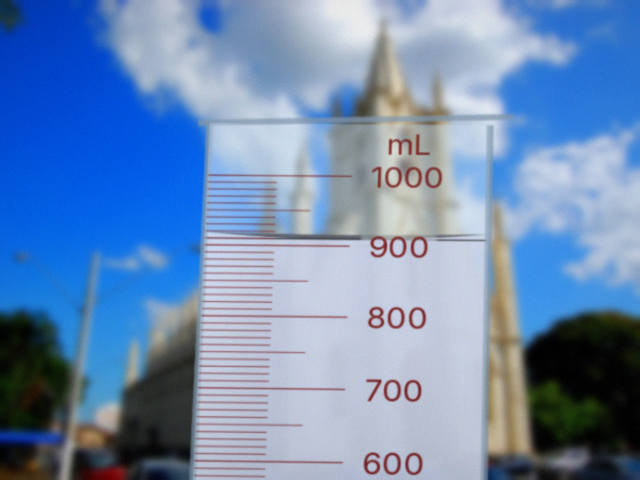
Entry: 910mL
